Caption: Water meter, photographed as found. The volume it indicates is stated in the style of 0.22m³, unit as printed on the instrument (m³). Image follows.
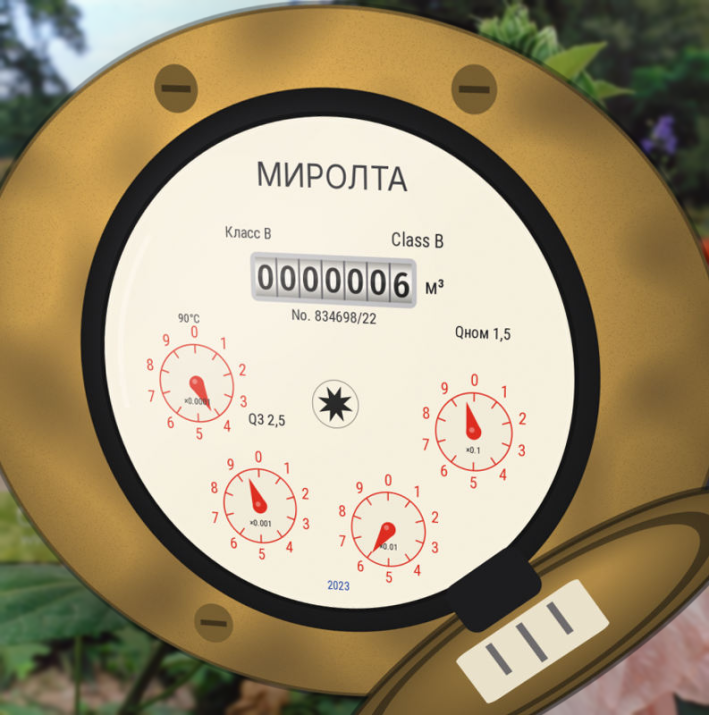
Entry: 5.9594m³
